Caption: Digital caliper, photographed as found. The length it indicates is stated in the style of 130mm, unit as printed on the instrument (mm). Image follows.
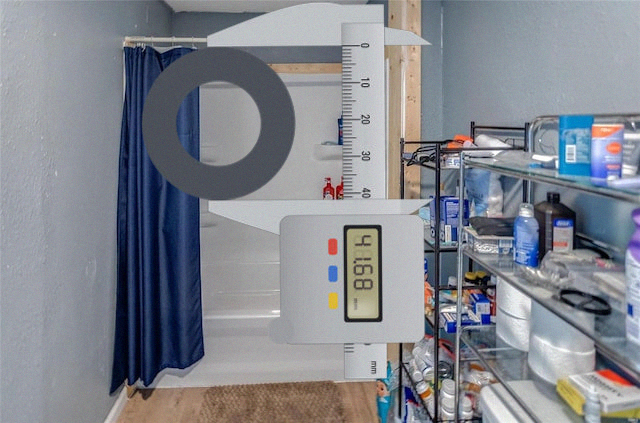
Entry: 41.68mm
